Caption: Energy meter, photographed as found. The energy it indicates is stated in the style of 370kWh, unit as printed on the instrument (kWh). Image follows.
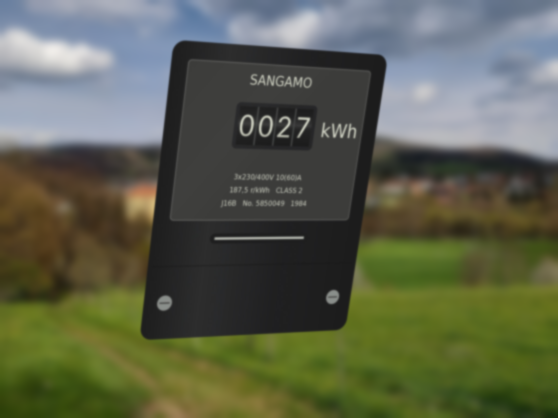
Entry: 27kWh
